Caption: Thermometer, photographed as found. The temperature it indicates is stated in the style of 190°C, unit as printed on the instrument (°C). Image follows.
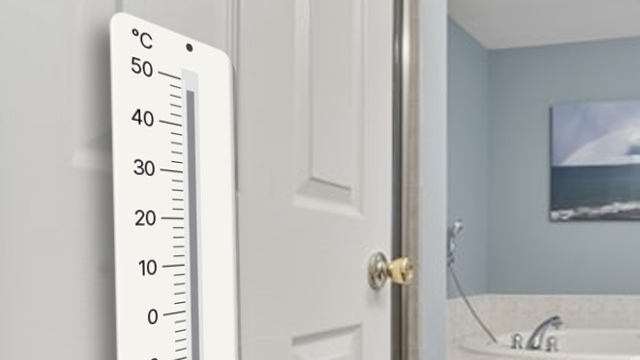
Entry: 48°C
